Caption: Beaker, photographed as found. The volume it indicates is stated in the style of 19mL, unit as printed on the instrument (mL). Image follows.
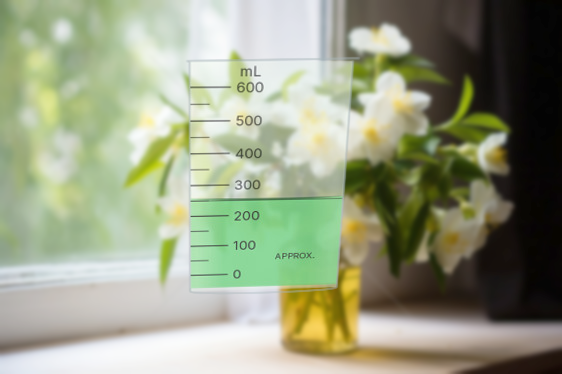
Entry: 250mL
